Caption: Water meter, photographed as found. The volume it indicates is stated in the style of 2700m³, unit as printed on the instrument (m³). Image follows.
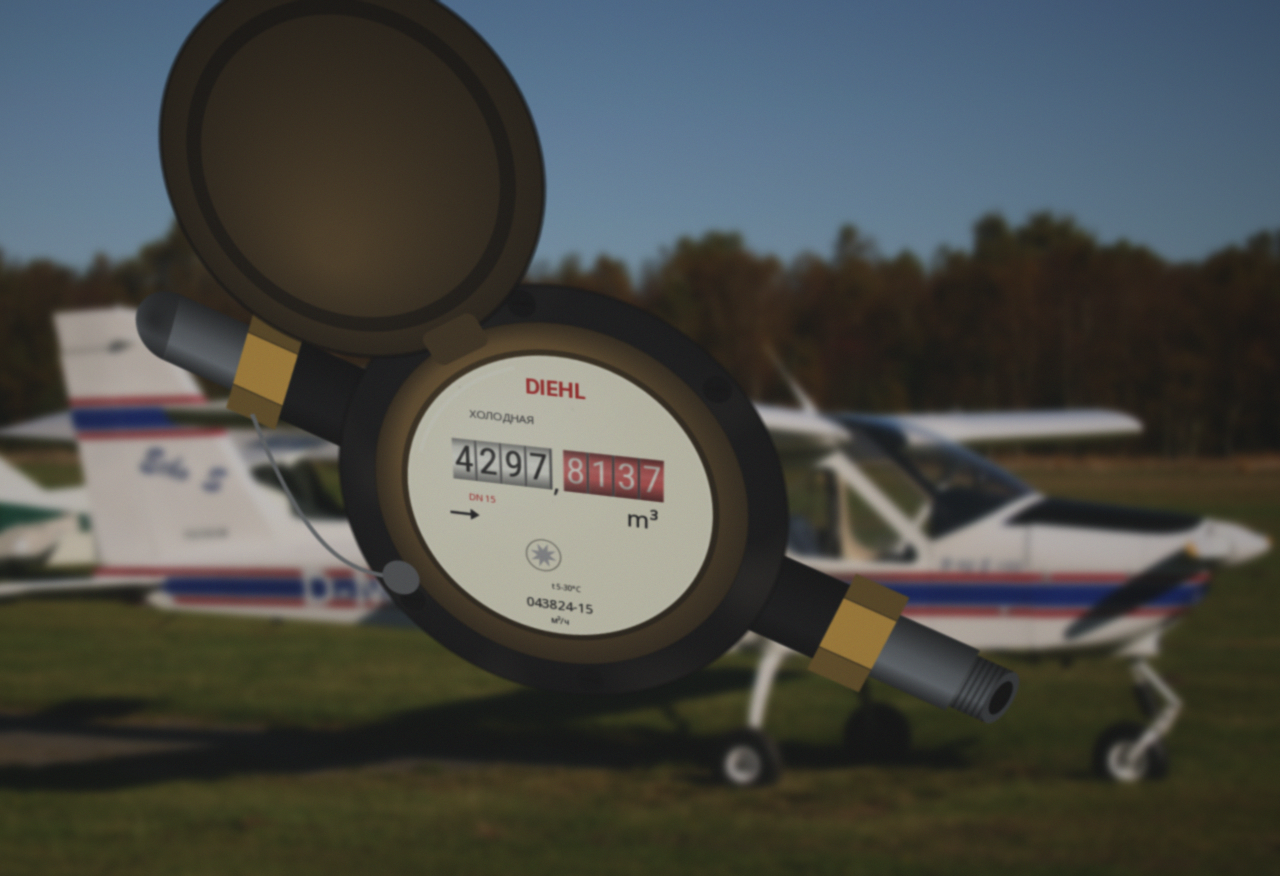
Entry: 4297.8137m³
